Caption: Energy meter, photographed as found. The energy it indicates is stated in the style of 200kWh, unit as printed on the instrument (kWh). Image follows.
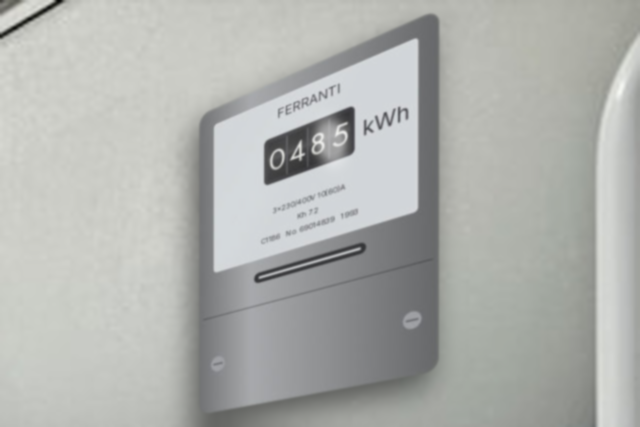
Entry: 485kWh
